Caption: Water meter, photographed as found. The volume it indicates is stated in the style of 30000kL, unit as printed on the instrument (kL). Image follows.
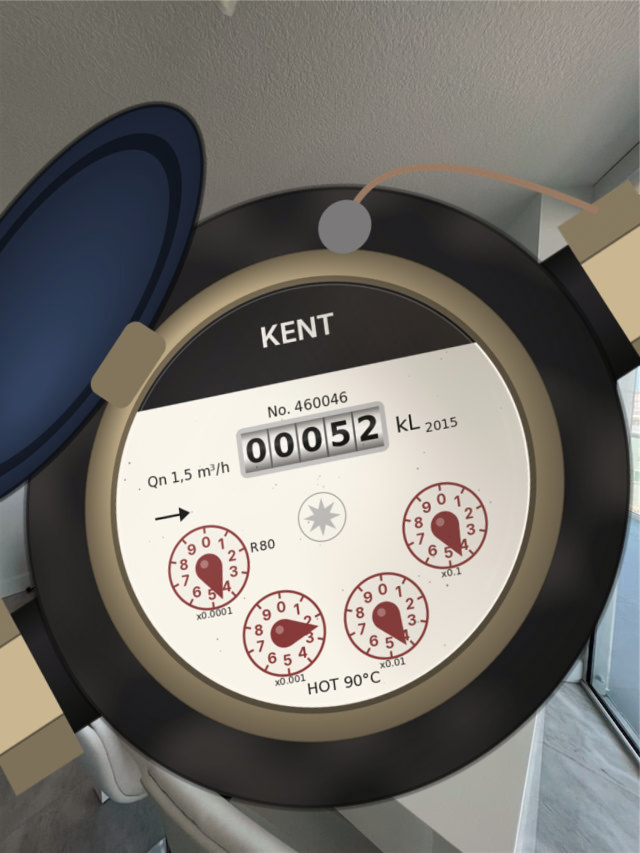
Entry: 52.4424kL
